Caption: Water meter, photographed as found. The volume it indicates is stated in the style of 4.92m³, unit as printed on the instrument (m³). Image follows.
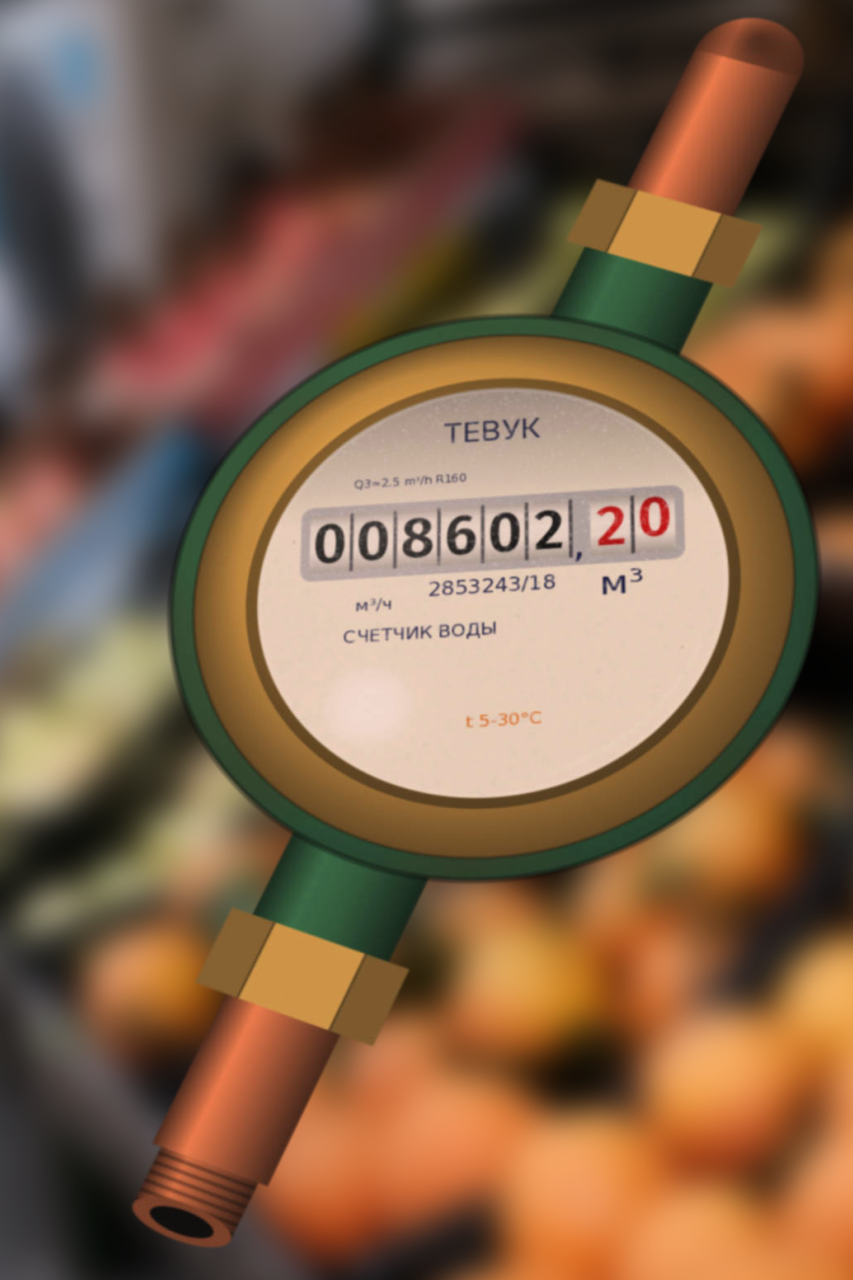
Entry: 8602.20m³
